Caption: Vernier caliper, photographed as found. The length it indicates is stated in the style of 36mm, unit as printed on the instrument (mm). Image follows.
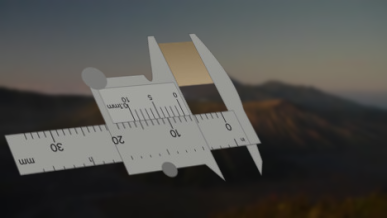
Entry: 6.8mm
